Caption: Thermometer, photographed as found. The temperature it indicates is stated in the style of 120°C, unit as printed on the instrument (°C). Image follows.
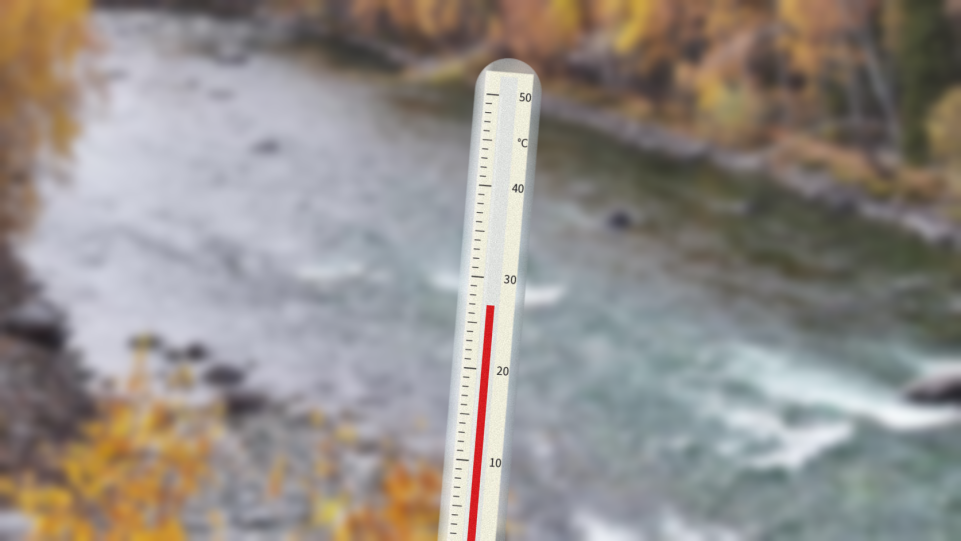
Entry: 27°C
